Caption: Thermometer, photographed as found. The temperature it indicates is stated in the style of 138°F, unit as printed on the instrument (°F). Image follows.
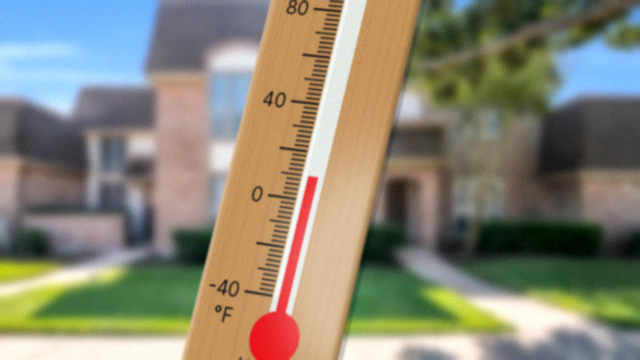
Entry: 10°F
